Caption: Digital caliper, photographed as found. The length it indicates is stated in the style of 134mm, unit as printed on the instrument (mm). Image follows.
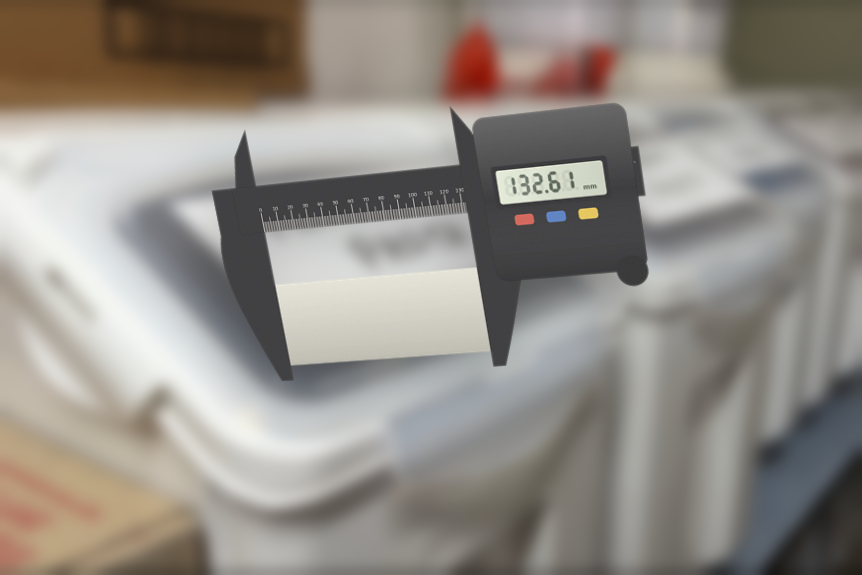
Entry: 132.61mm
